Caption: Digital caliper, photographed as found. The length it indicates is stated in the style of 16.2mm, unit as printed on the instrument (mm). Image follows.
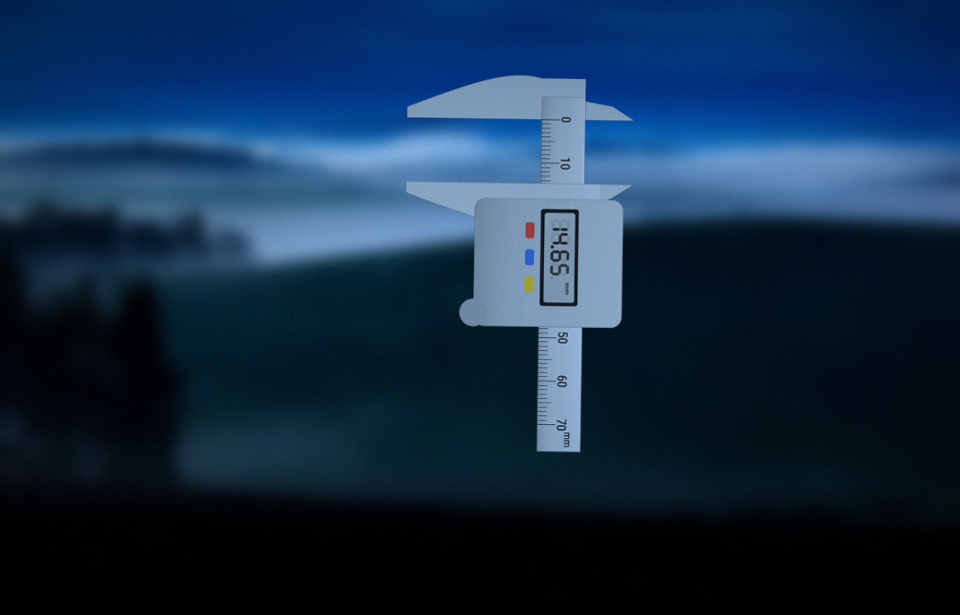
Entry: 14.65mm
